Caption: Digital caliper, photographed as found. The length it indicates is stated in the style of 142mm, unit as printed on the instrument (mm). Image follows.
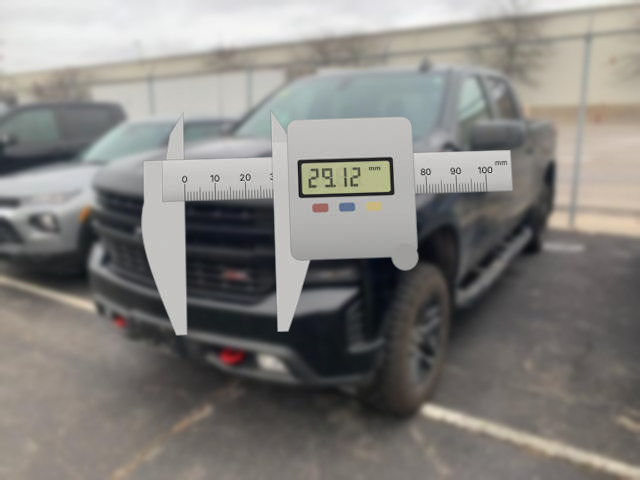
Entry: 29.12mm
